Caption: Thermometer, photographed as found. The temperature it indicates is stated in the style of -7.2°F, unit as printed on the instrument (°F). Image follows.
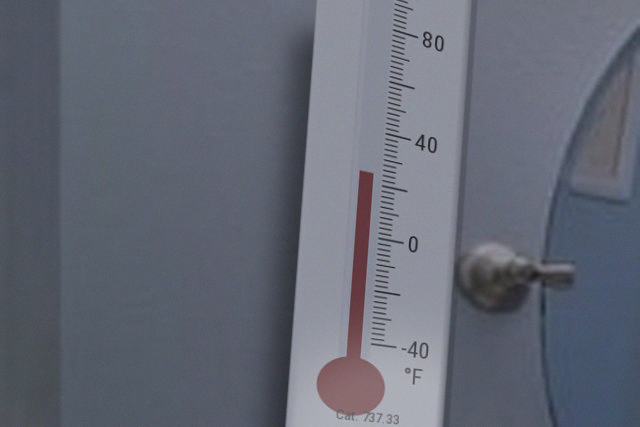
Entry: 24°F
